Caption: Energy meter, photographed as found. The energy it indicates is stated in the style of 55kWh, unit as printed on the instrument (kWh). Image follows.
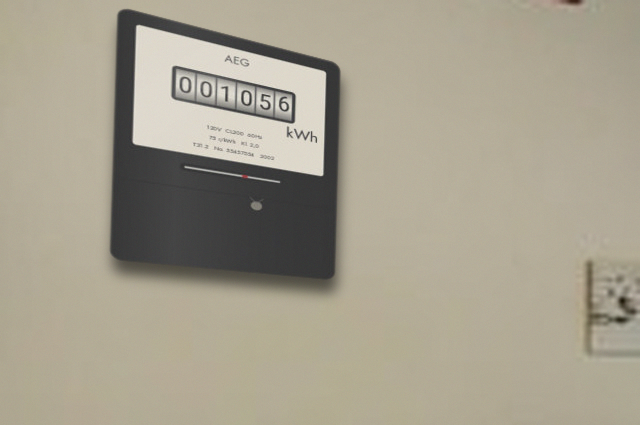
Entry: 1056kWh
